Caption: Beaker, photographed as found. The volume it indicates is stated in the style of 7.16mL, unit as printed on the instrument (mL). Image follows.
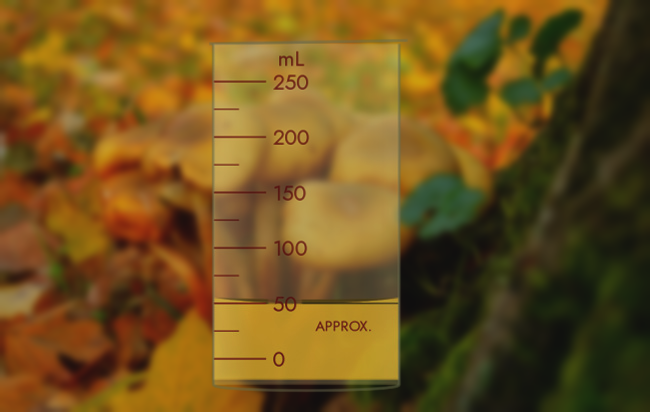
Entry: 50mL
